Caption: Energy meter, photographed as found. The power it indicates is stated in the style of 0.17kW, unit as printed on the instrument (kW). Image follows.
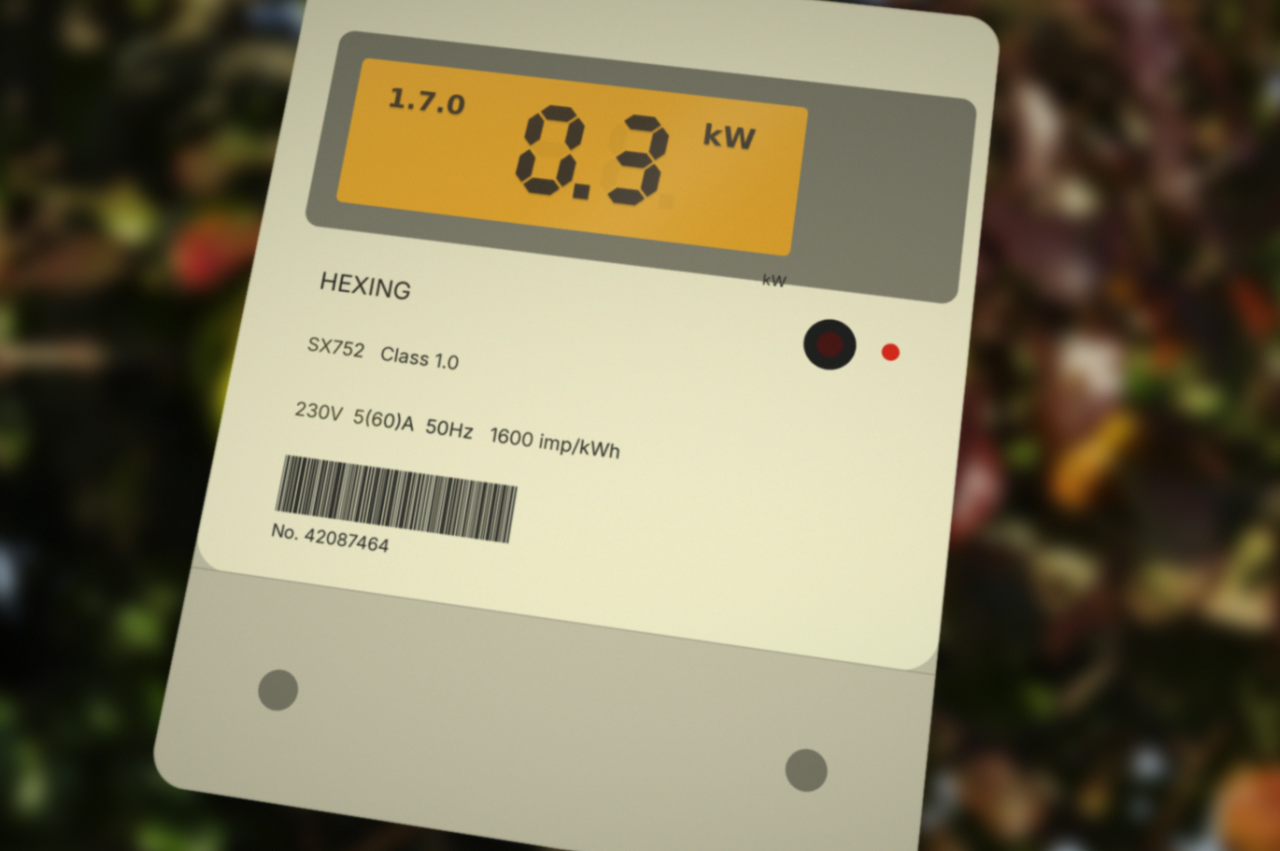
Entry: 0.3kW
